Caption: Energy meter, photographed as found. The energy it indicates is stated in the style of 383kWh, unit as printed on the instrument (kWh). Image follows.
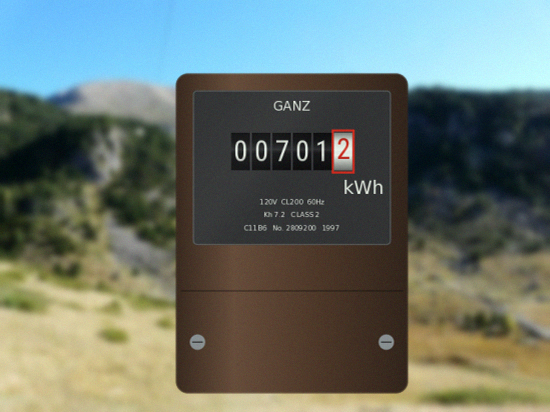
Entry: 701.2kWh
